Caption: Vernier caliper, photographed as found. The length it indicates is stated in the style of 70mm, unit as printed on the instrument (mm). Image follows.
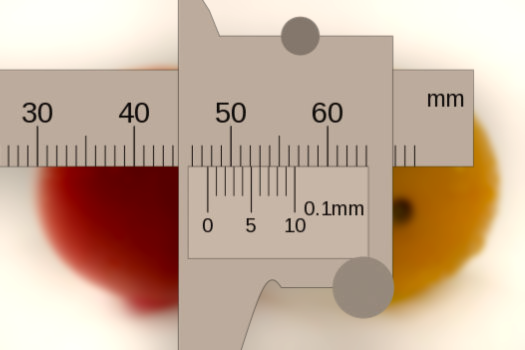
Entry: 47.6mm
